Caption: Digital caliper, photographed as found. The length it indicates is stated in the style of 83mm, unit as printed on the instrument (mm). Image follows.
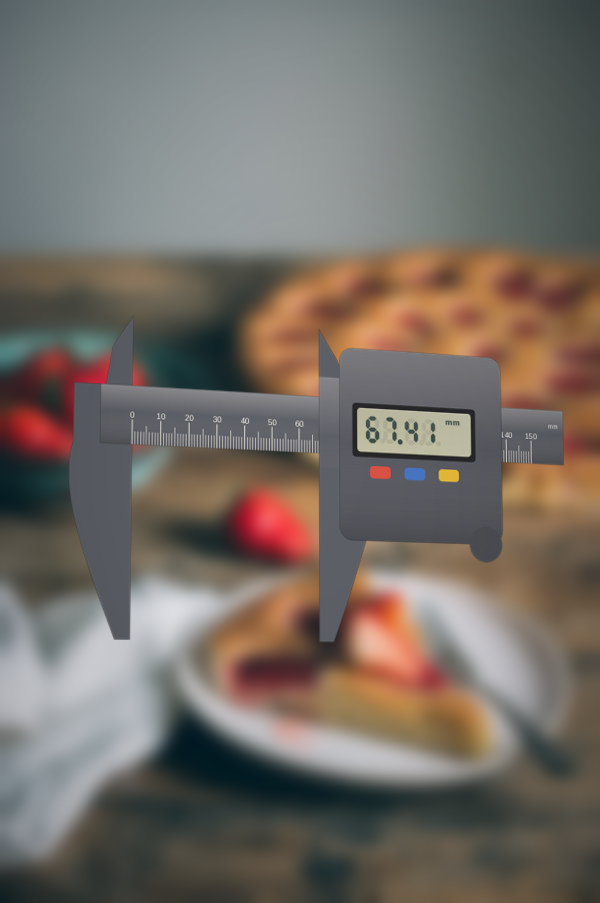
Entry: 67.41mm
